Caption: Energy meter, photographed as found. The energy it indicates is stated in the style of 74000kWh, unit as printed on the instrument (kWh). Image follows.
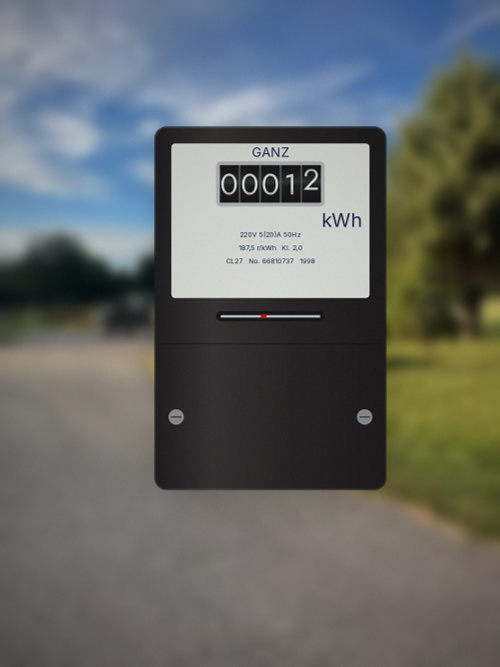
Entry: 12kWh
